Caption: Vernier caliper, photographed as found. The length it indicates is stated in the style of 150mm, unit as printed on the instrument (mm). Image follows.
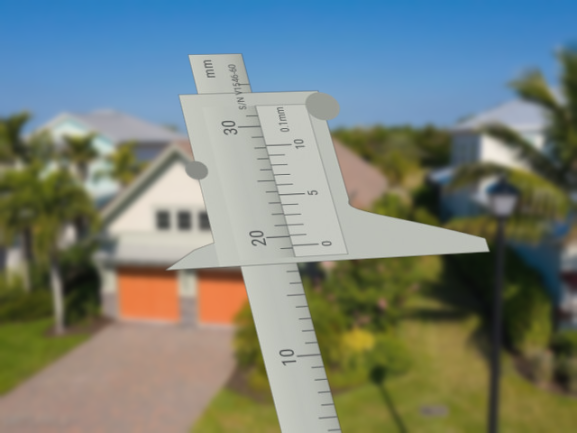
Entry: 19.2mm
